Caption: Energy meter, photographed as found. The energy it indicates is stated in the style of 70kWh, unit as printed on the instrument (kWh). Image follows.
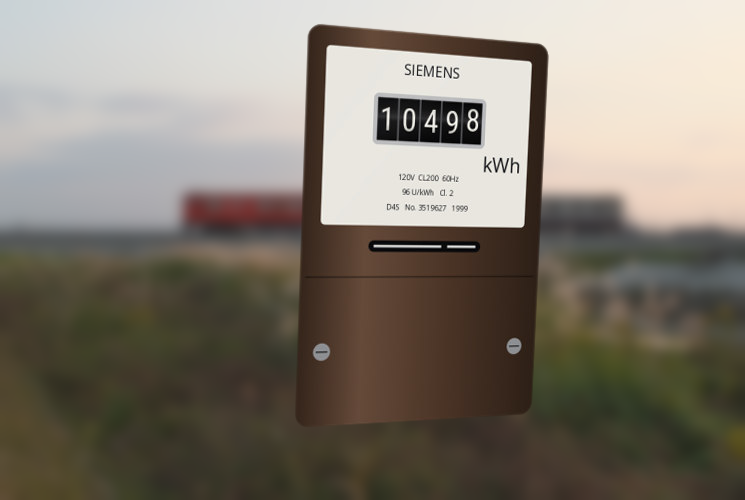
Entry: 10498kWh
